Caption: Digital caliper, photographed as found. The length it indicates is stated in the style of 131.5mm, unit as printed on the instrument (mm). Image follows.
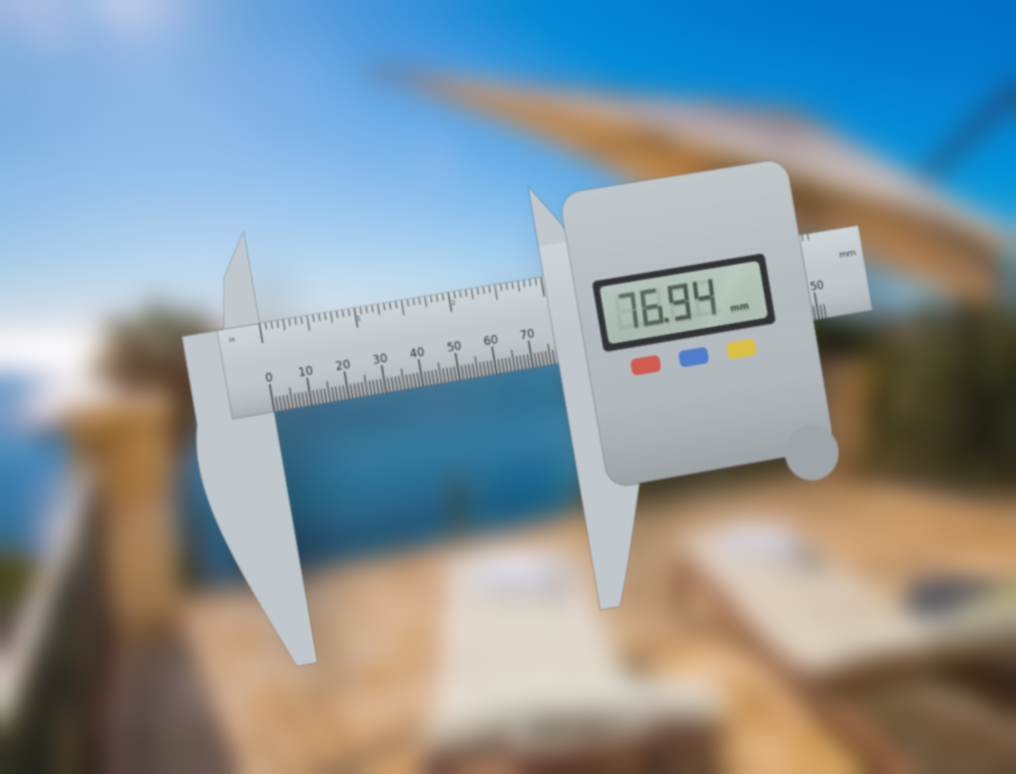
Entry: 76.94mm
